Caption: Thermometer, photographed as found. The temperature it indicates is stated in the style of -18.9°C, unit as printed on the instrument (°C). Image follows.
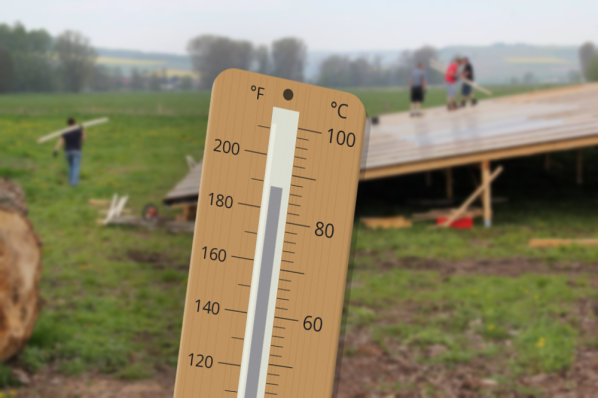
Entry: 87°C
